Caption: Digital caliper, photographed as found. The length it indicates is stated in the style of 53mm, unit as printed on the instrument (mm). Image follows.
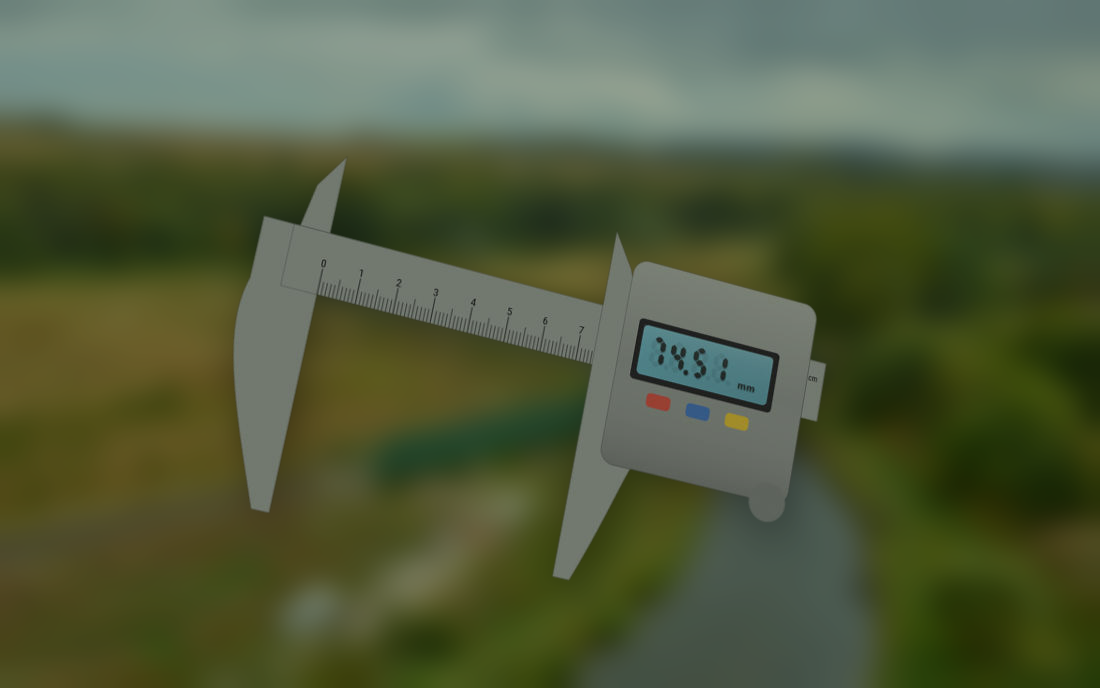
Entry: 74.51mm
